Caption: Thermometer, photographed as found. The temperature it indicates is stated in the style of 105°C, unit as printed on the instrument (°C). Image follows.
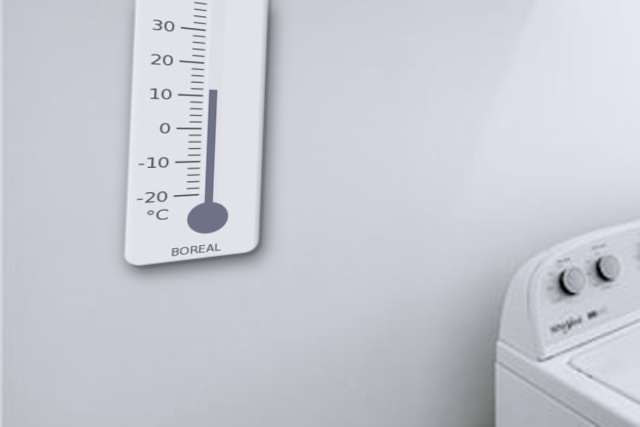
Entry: 12°C
